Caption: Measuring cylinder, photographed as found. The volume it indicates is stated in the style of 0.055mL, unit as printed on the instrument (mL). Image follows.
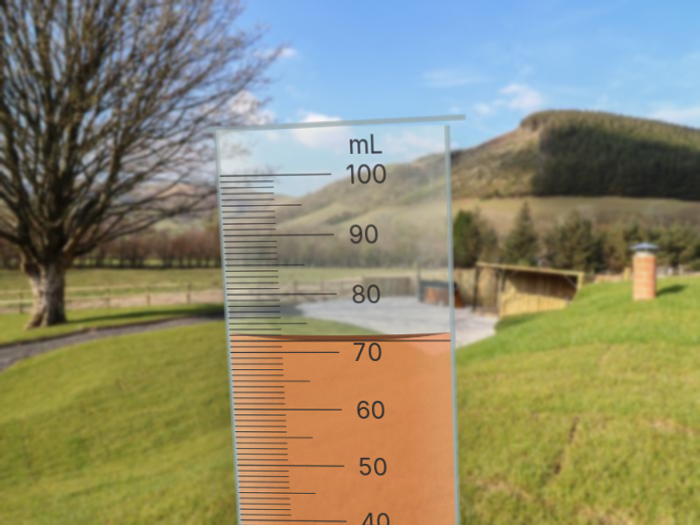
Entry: 72mL
